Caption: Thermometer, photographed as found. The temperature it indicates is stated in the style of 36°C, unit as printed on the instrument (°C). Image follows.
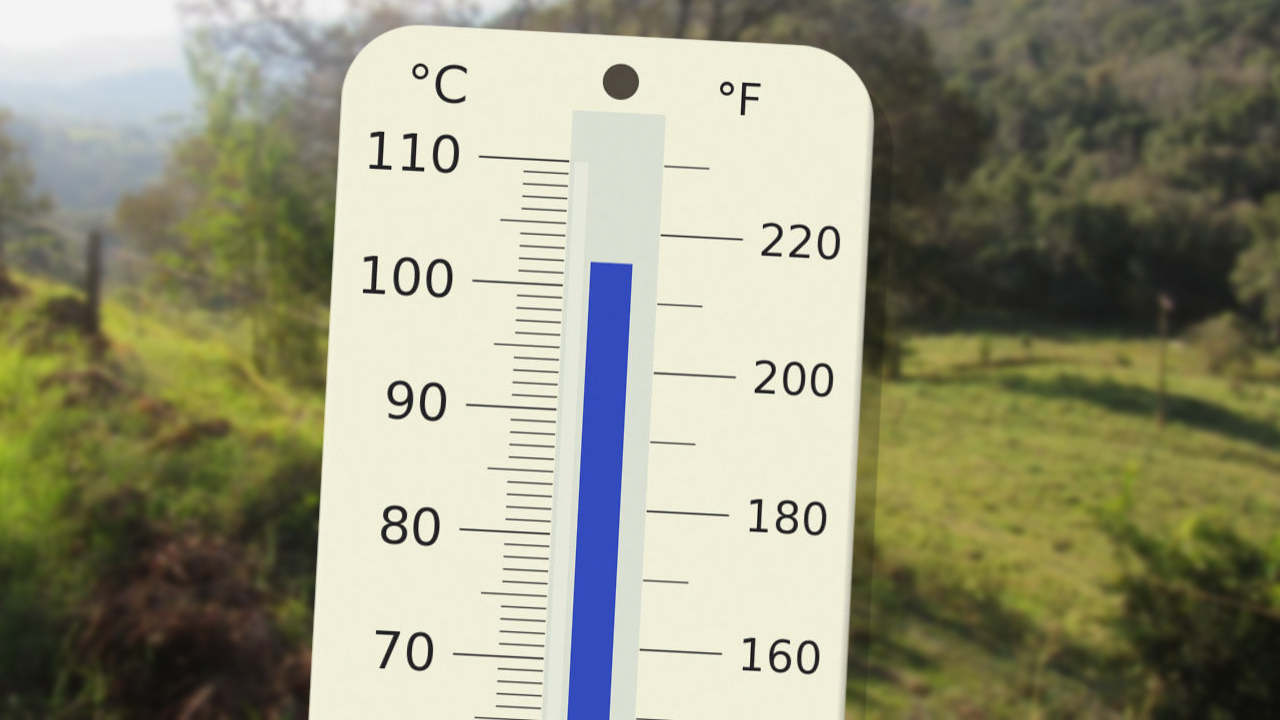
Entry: 102°C
